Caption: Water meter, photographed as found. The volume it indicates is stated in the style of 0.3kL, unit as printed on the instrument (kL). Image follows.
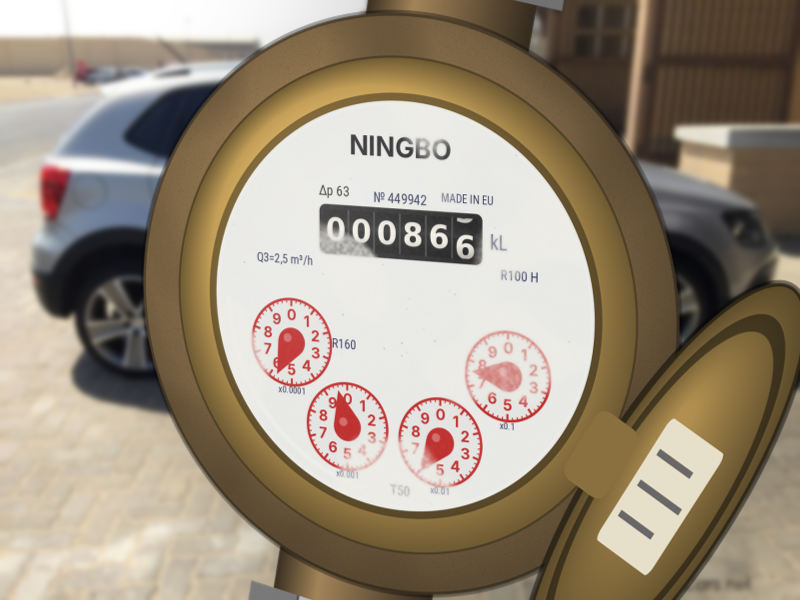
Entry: 865.7595kL
